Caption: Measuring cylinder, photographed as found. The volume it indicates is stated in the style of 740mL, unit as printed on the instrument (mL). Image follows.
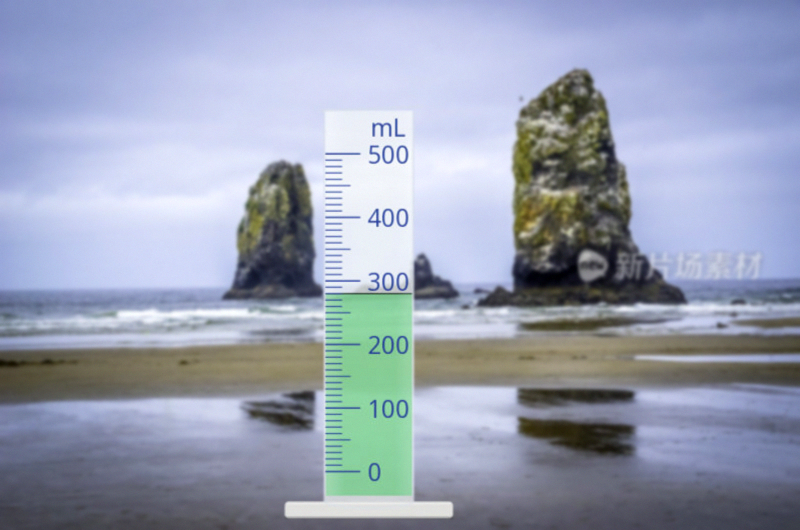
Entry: 280mL
